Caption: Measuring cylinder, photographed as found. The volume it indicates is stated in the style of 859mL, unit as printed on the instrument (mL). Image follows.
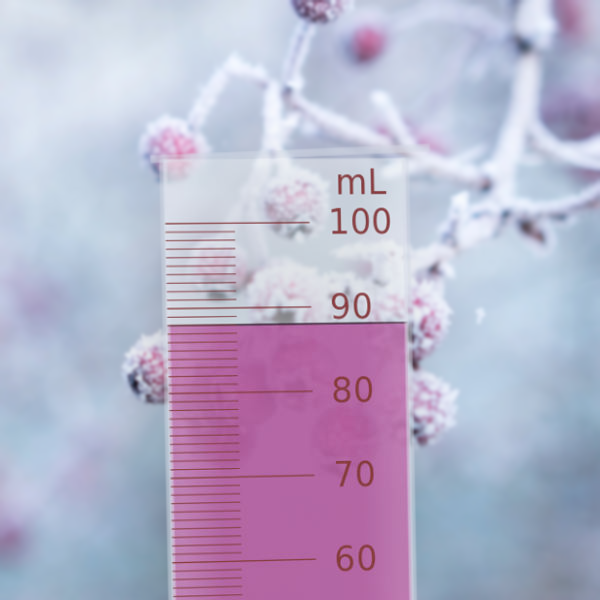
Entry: 88mL
